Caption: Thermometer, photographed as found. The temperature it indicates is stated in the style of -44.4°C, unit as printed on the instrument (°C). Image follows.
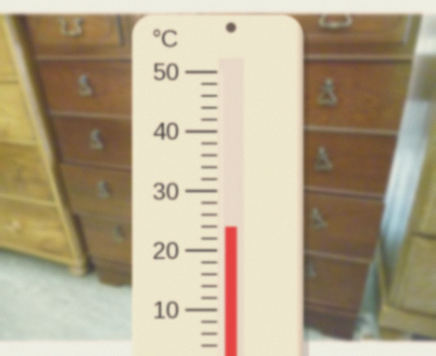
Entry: 24°C
